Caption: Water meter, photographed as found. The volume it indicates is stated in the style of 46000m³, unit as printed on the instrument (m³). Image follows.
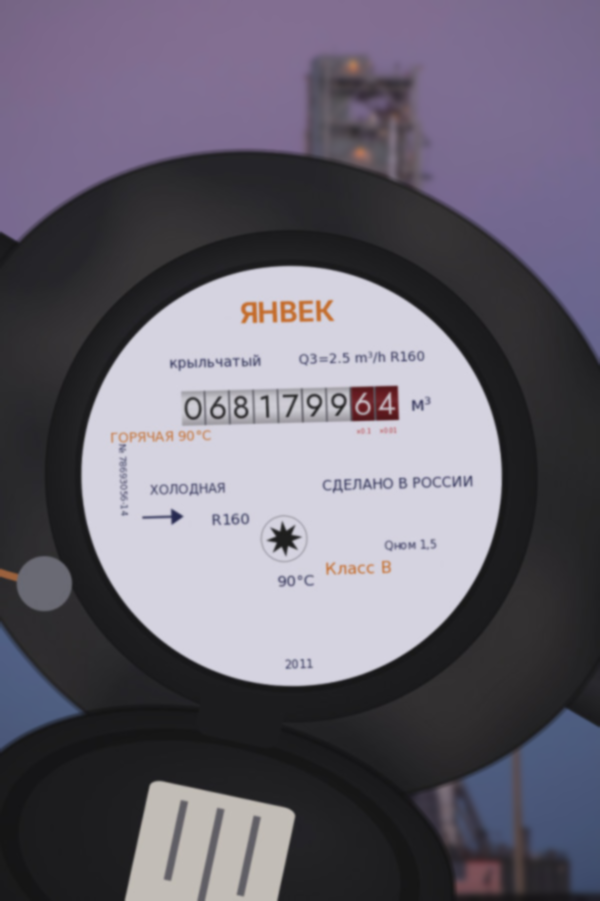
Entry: 681799.64m³
